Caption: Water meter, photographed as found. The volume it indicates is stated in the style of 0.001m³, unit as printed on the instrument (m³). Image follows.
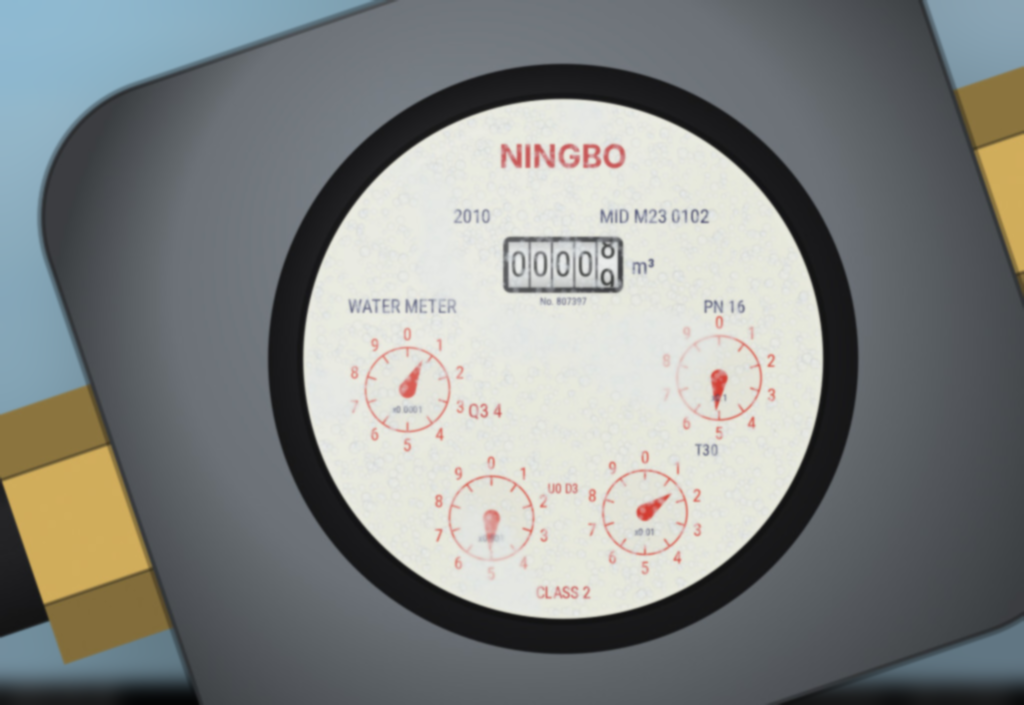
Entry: 8.5150m³
